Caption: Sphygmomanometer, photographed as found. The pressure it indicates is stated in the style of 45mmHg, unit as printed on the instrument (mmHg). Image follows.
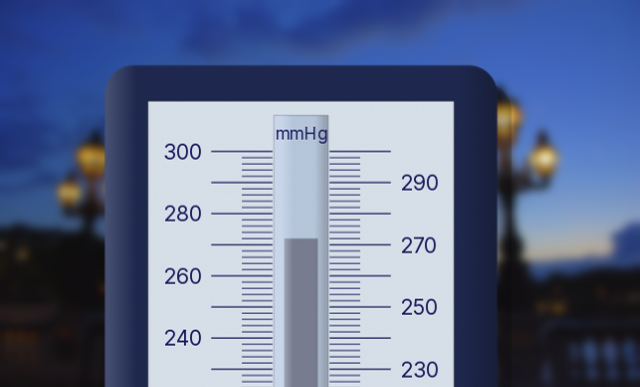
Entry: 272mmHg
